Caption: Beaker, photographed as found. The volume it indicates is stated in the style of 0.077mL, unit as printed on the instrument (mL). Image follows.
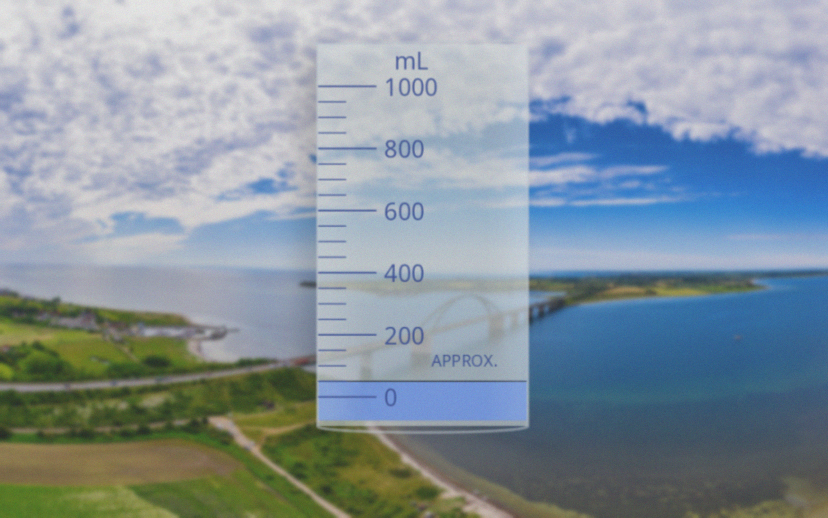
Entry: 50mL
